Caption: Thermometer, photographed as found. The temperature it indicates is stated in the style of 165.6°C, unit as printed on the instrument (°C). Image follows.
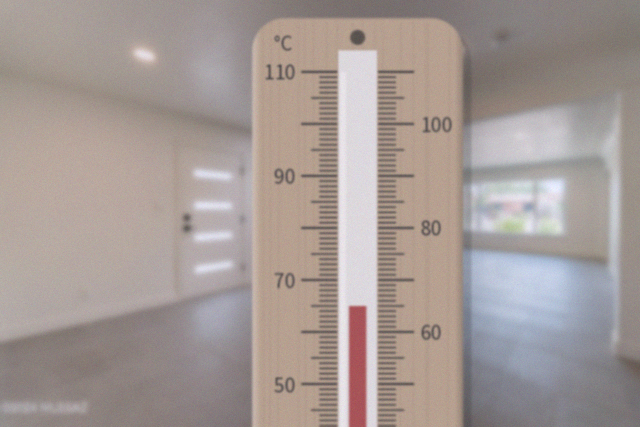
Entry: 65°C
